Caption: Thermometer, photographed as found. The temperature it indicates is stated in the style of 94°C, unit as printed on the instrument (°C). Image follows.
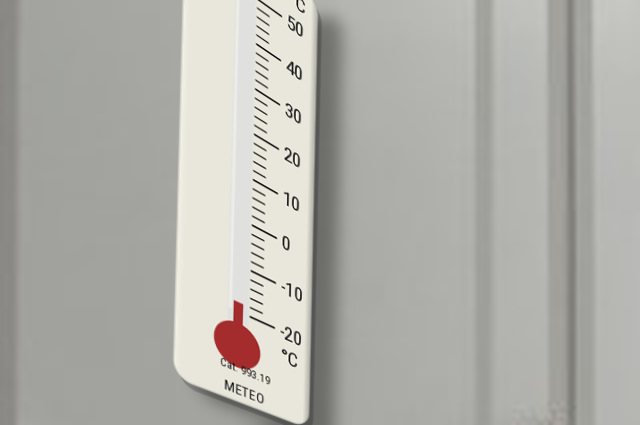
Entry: -18°C
